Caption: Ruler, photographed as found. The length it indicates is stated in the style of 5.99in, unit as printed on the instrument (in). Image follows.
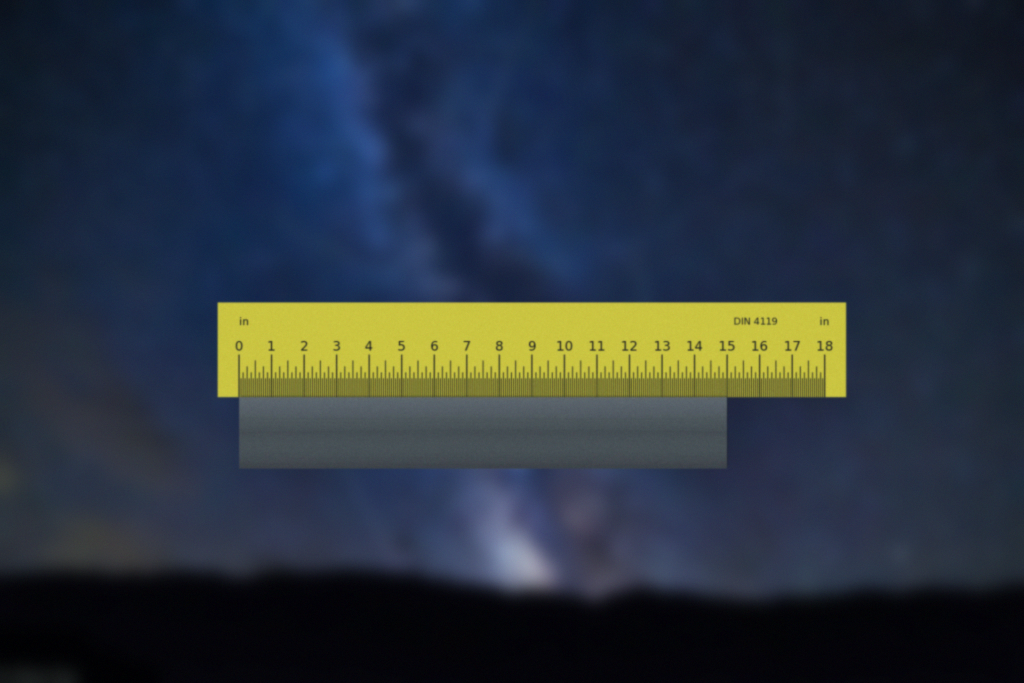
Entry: 15in
